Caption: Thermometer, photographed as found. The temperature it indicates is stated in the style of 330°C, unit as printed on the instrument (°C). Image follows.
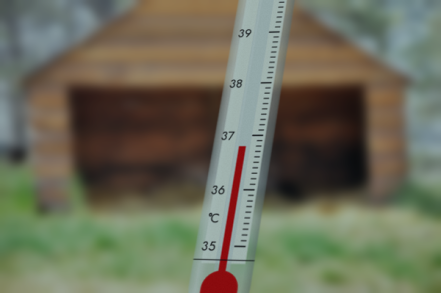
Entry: 36.8°C
